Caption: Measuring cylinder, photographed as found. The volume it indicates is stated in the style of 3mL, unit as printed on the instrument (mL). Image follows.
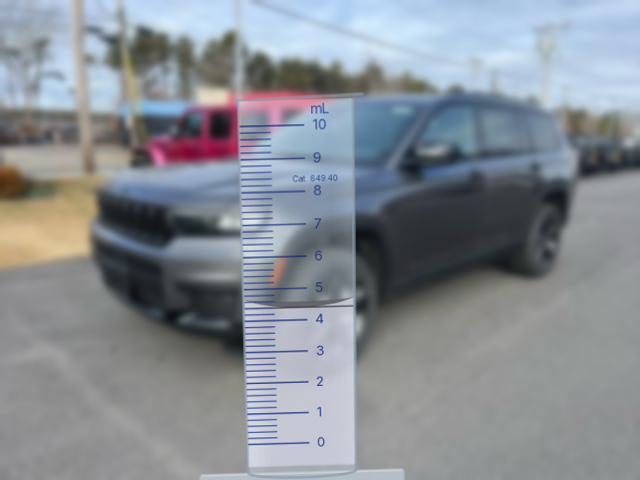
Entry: 4.4mL
